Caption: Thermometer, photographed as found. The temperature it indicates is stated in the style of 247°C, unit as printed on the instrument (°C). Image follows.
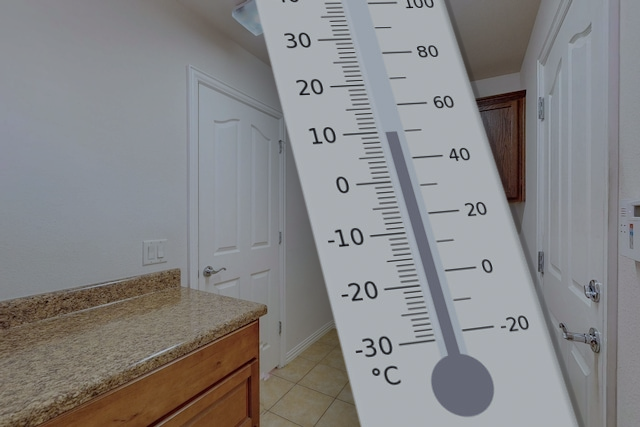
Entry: 10°C
